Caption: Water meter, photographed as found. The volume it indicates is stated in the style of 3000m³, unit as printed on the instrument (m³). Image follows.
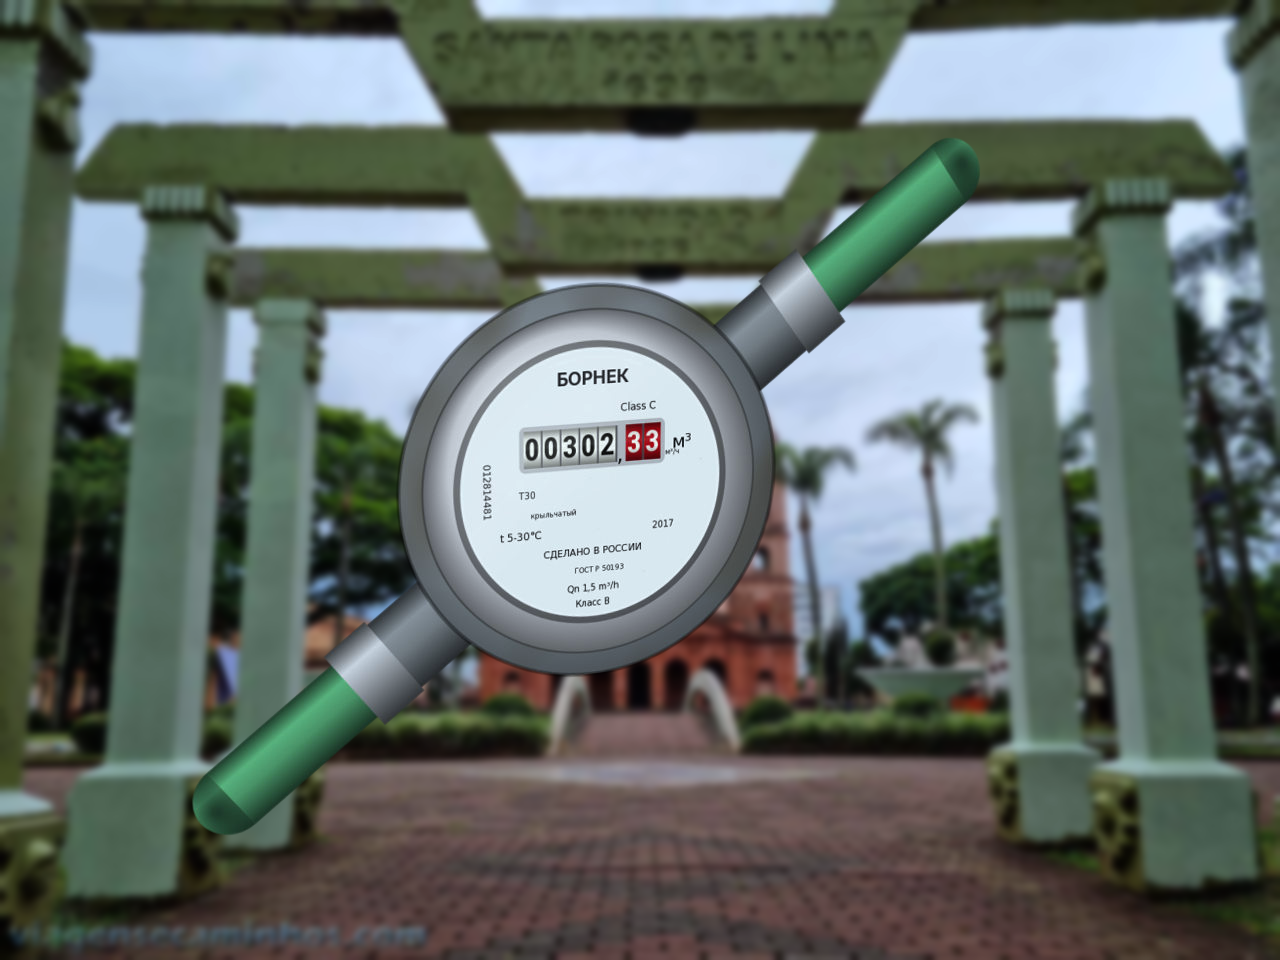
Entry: 302.33m³
